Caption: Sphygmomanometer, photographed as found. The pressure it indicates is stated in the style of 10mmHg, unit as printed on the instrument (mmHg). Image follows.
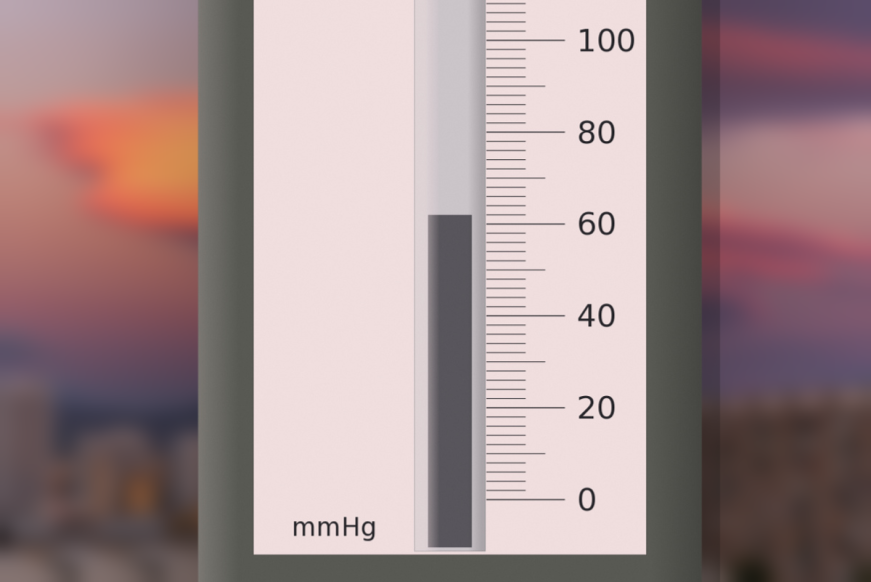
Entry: 62mmHg
